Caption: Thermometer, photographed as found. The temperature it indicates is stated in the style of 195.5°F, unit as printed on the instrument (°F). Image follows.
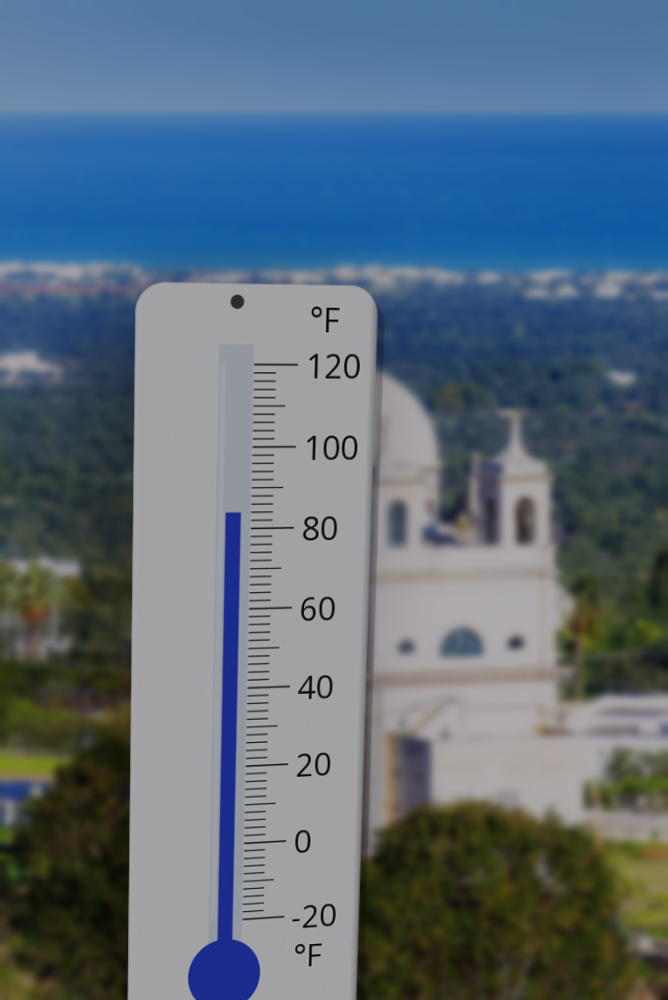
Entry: 84°F
